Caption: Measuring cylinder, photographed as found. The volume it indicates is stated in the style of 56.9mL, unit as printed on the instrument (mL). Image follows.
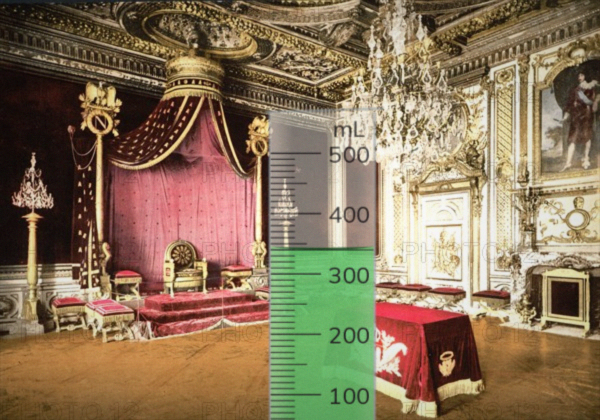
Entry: 340mL
